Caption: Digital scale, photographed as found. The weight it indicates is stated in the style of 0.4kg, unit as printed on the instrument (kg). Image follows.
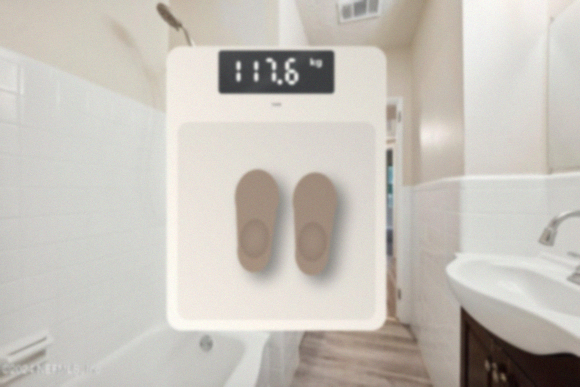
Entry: 117.6kg
